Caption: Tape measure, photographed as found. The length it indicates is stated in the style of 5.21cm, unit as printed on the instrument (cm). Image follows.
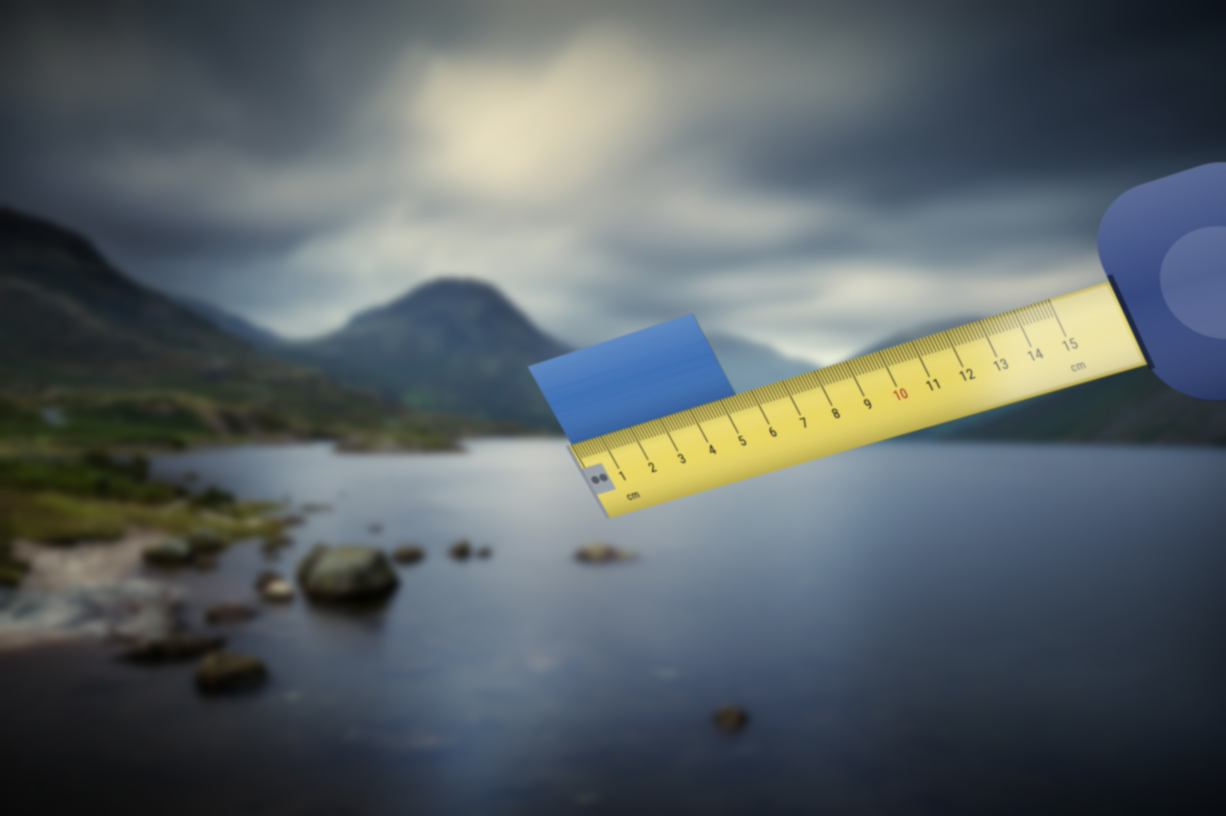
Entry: 5.5cm
